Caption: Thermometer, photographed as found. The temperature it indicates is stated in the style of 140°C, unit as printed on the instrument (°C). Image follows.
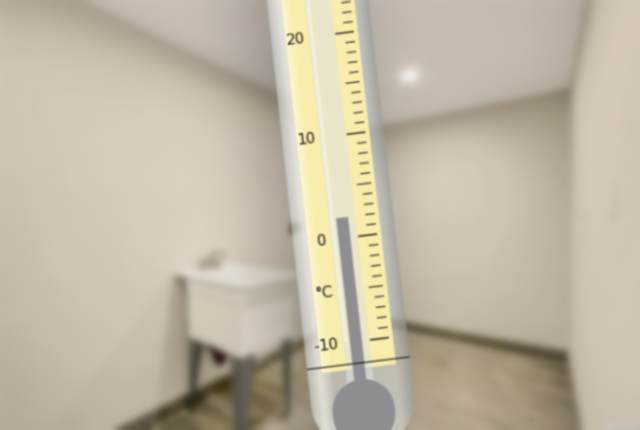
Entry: 2°C
